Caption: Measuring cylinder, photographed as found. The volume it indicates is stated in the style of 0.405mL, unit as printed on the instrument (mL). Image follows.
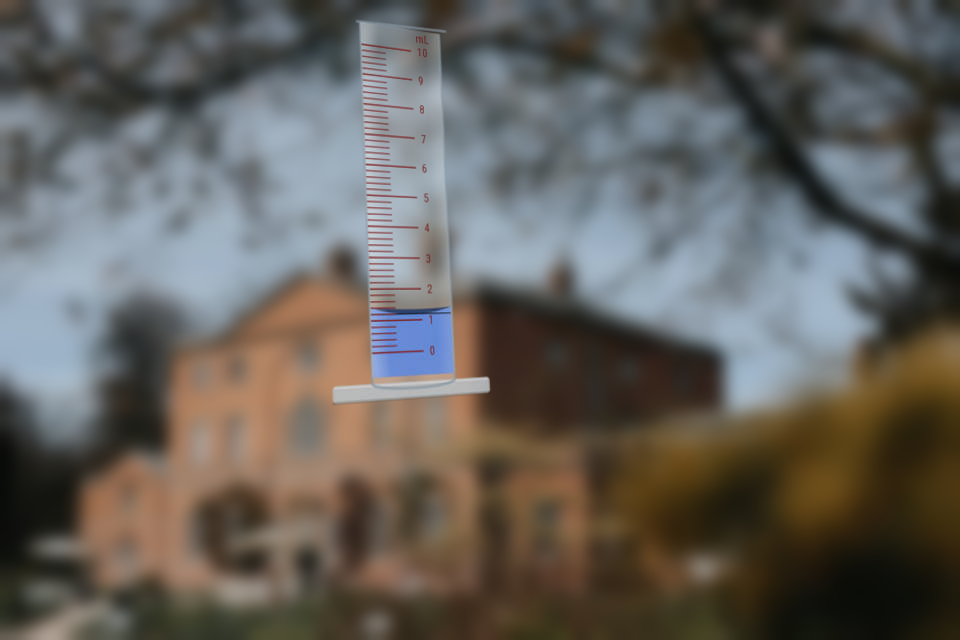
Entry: 1.2mL
